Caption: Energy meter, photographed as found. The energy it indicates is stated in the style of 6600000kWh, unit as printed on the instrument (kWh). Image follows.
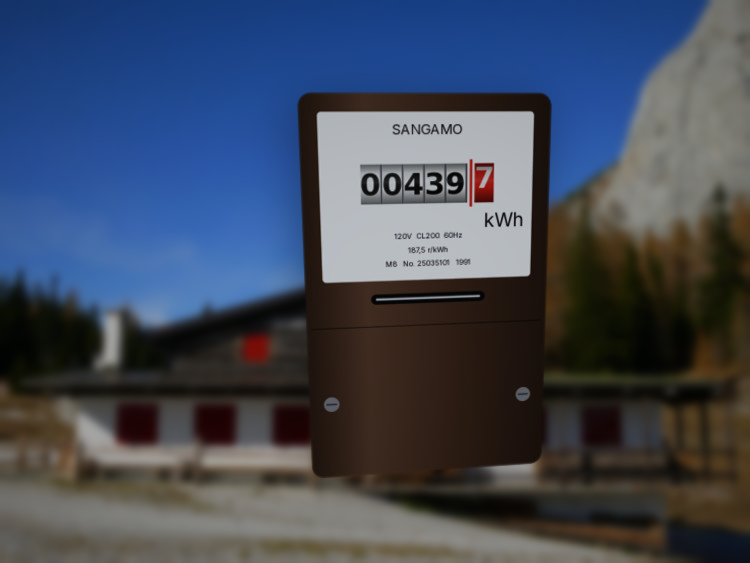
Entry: 439.7kWh
